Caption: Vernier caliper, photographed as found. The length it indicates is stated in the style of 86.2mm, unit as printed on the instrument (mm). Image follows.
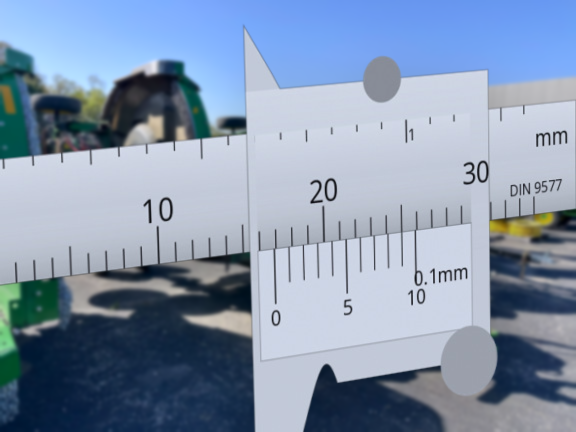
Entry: 16.9mm
